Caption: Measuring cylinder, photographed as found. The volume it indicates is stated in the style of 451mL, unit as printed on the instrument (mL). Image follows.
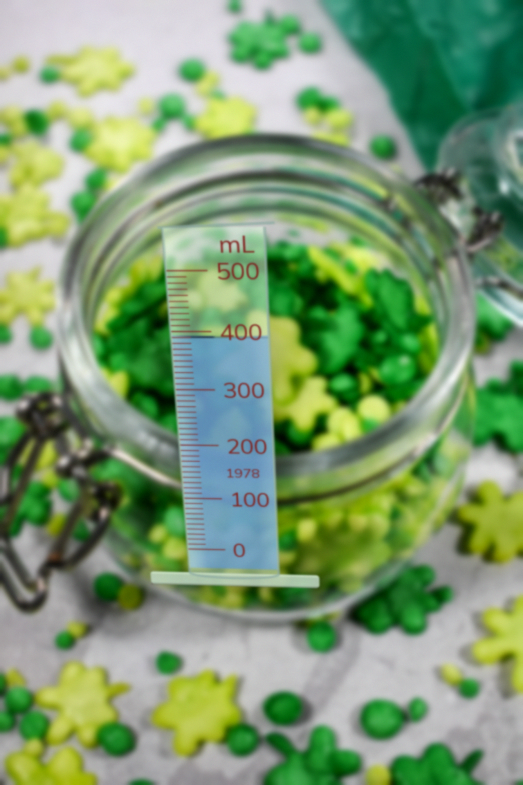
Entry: 390mL
